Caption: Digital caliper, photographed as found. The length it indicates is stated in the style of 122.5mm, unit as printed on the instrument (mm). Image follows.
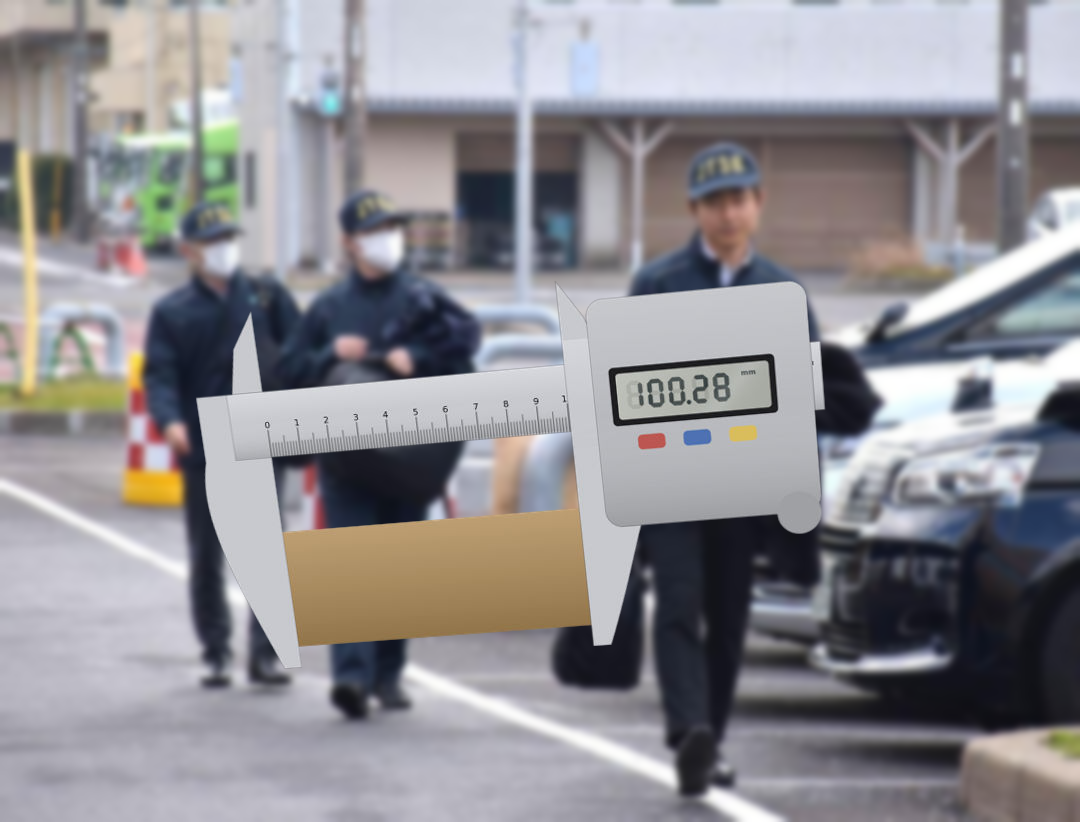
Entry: 100.28mm
